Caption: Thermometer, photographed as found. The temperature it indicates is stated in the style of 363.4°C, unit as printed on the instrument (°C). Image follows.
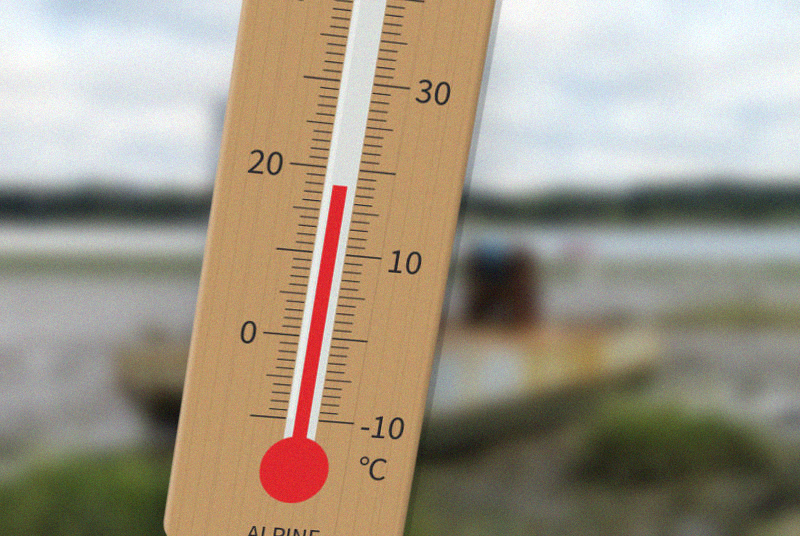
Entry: 18°C
